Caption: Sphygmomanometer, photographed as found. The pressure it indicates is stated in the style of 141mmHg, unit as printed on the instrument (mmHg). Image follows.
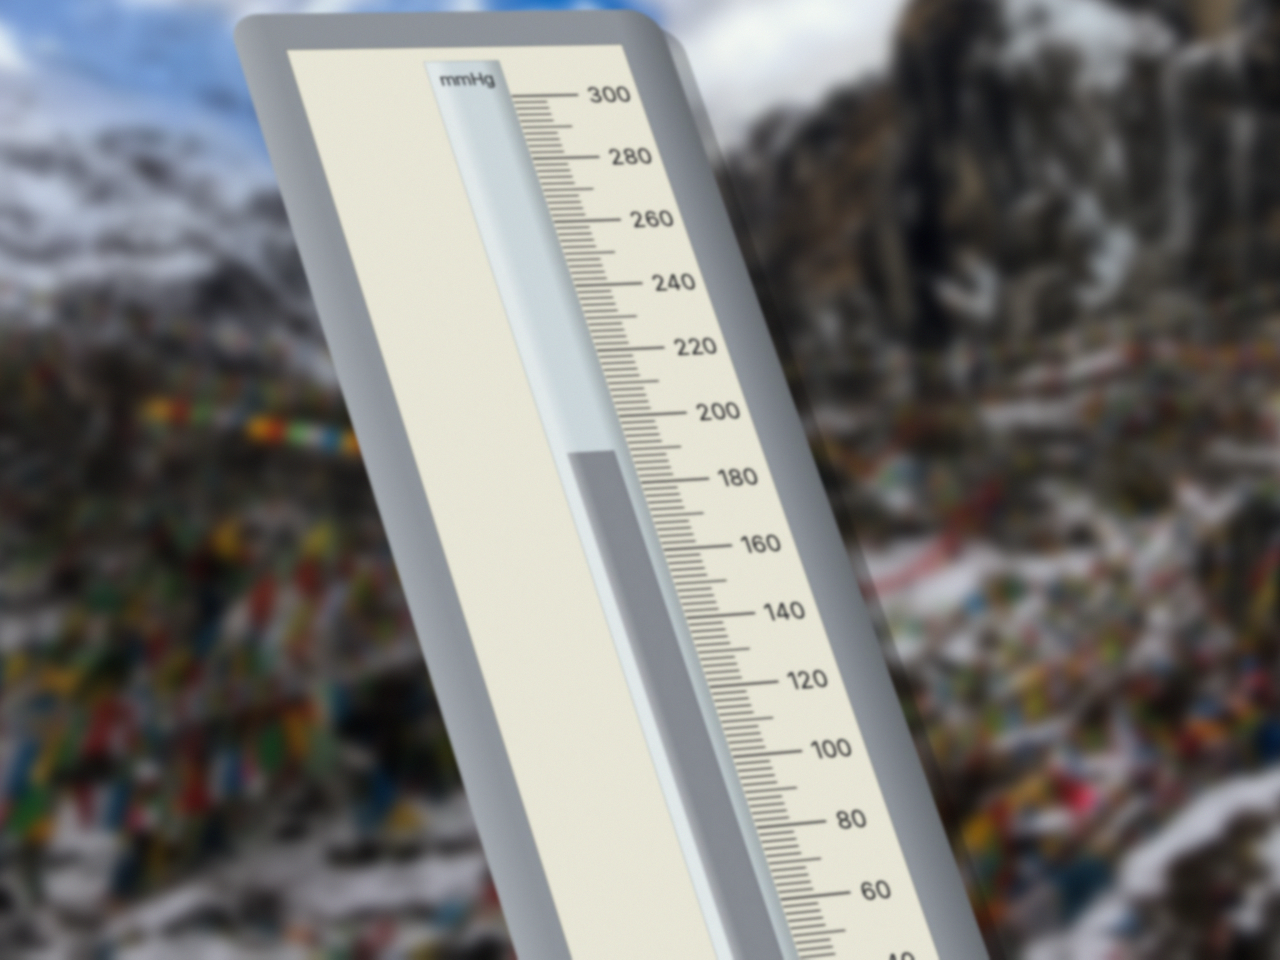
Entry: 190mmHg
